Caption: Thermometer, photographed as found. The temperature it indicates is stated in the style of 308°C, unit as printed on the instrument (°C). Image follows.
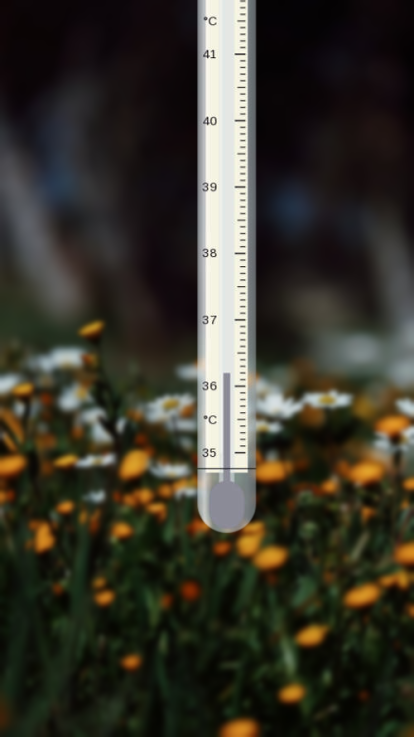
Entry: 36.2°C
